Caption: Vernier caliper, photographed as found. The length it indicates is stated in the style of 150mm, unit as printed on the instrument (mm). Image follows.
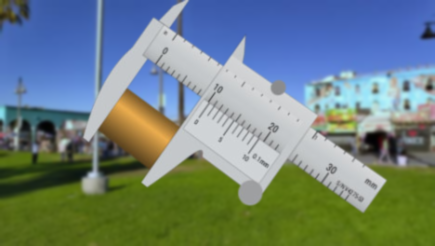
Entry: 10.2mm
